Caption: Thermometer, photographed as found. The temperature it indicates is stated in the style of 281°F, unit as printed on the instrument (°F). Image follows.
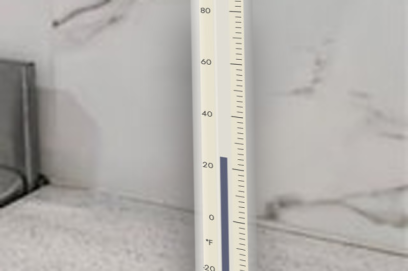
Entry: 24°F
